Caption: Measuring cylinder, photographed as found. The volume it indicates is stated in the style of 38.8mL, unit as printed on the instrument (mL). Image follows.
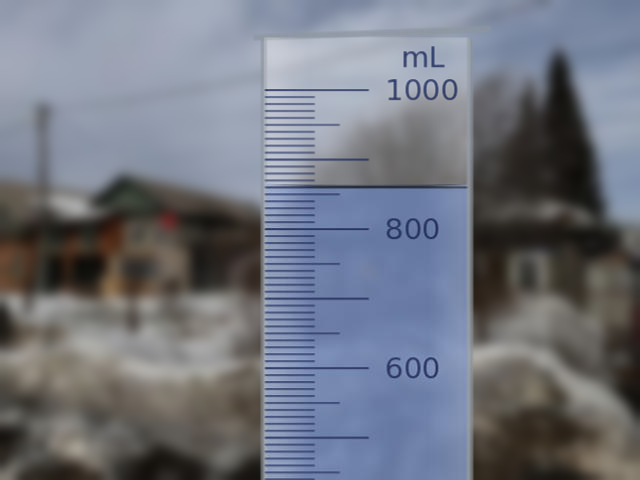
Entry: 860mL
